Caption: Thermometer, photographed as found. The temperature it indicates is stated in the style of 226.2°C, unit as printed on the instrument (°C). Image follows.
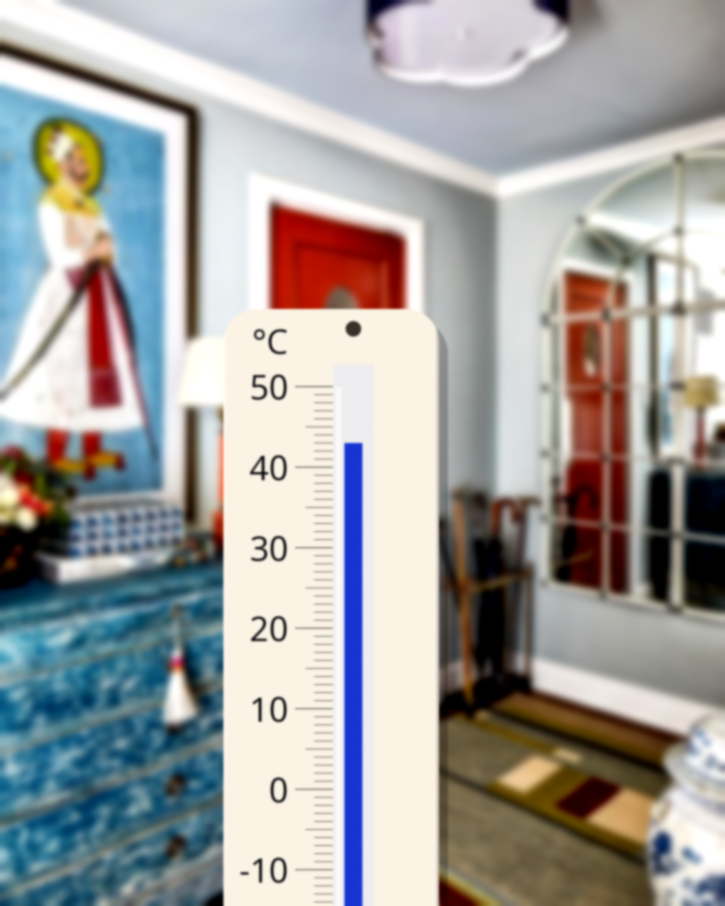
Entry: 43°C
